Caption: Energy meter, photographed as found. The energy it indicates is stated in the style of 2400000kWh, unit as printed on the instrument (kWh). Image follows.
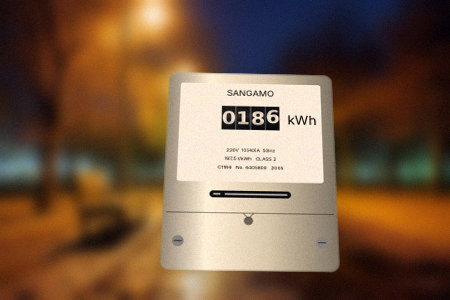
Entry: 186kWh
